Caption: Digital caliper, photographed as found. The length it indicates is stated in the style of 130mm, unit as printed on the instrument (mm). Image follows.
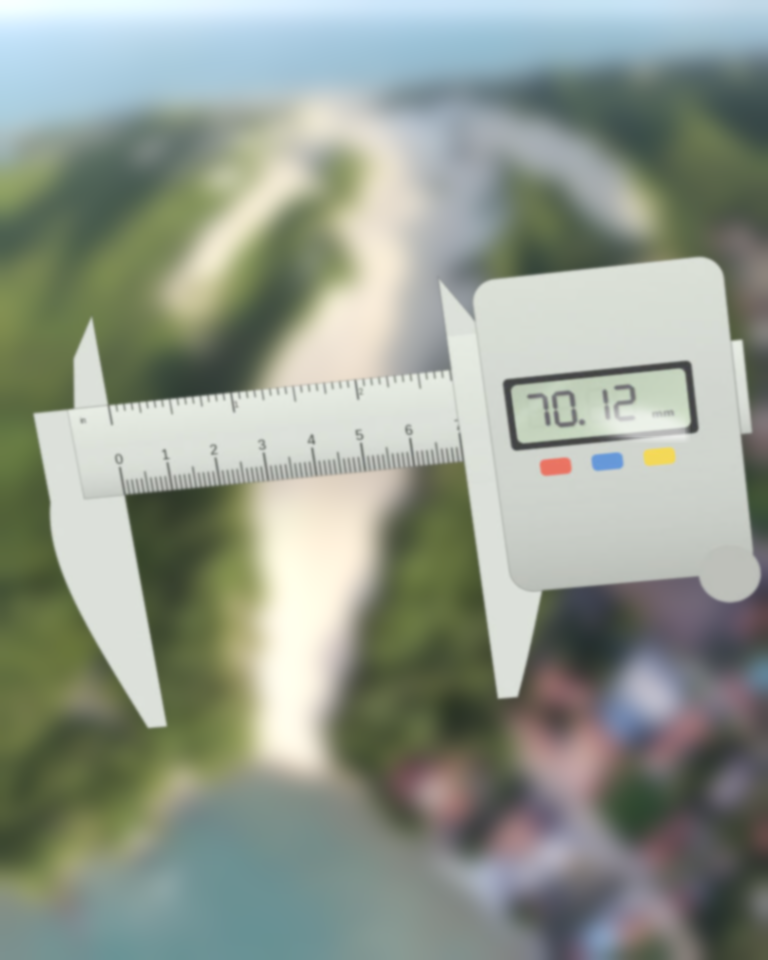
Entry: 70.12mm
